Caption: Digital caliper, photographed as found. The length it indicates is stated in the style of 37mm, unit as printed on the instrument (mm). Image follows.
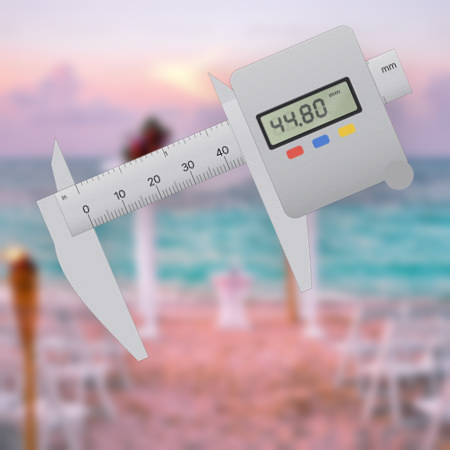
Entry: 44.80mm
